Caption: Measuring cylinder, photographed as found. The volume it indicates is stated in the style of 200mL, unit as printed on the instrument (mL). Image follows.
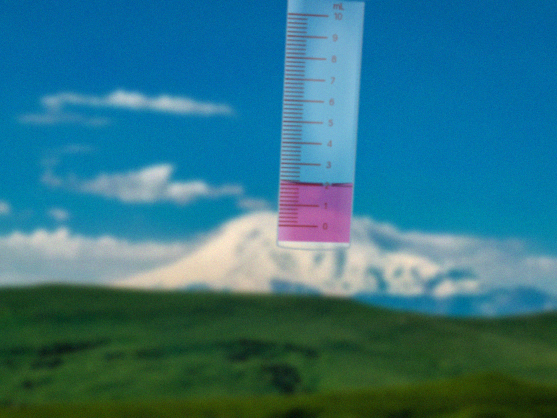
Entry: 2mL
